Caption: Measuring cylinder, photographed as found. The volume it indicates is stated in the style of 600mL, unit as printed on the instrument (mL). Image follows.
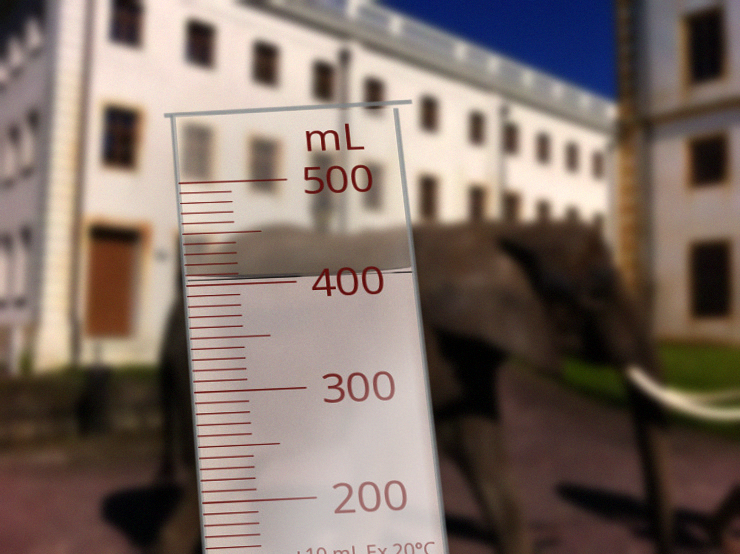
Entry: 405mL
